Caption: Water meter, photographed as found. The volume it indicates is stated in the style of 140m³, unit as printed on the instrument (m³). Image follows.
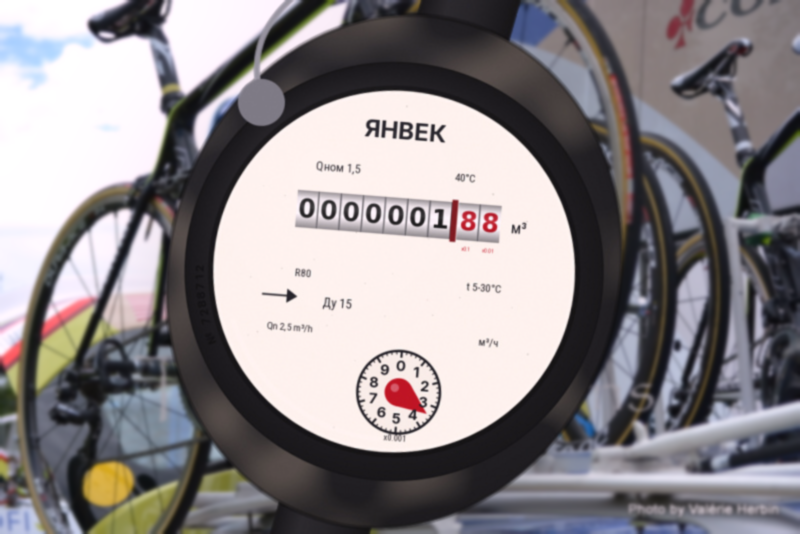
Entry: 1.883m³
